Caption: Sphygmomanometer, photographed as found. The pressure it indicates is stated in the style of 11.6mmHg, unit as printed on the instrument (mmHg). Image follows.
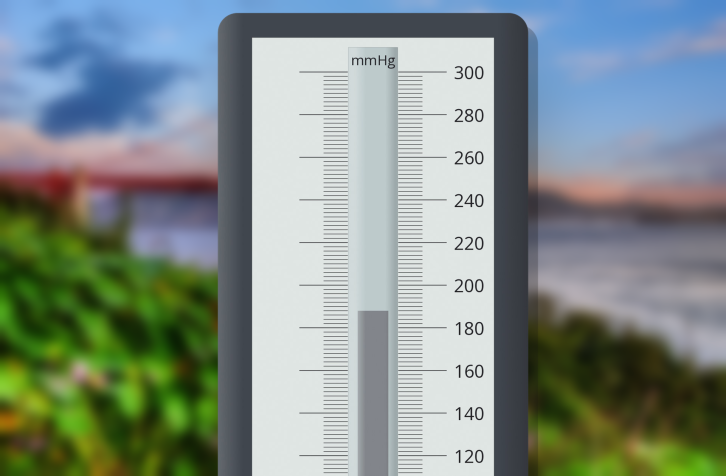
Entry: 188mmHg
